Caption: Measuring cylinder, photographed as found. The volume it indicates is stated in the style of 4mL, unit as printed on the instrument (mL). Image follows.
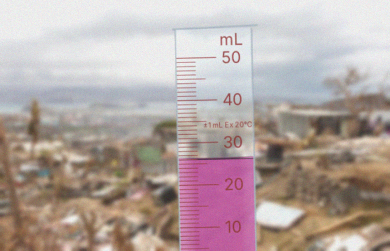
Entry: 26mL
